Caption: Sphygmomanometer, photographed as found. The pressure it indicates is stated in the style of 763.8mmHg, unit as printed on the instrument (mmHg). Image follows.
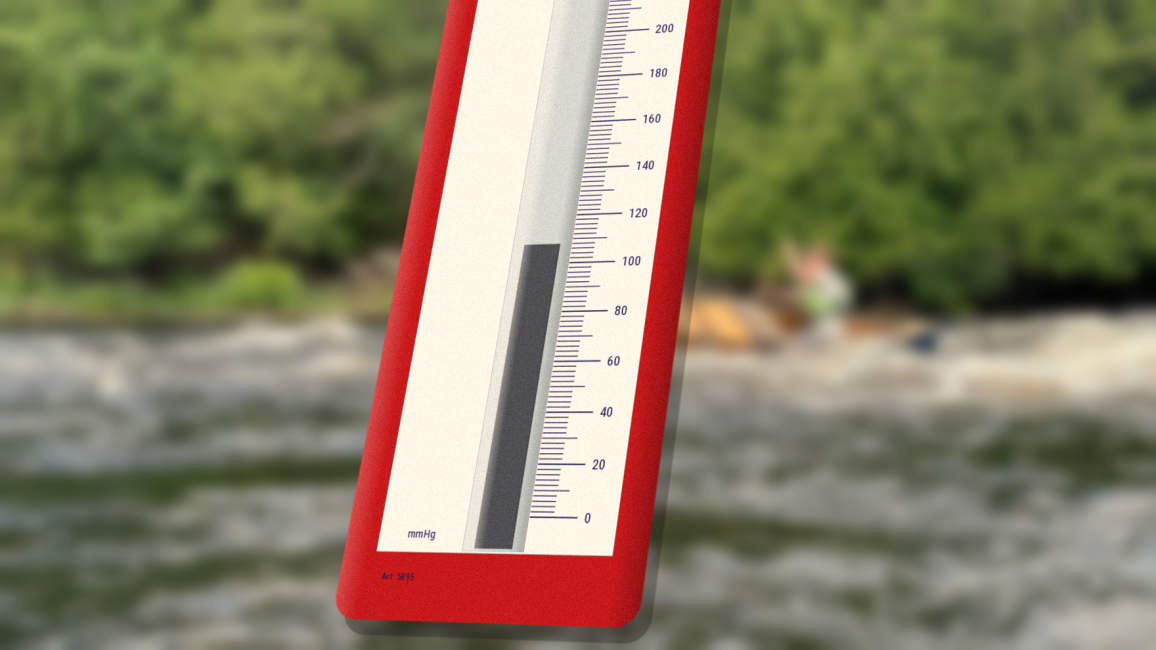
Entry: 108mmHg
